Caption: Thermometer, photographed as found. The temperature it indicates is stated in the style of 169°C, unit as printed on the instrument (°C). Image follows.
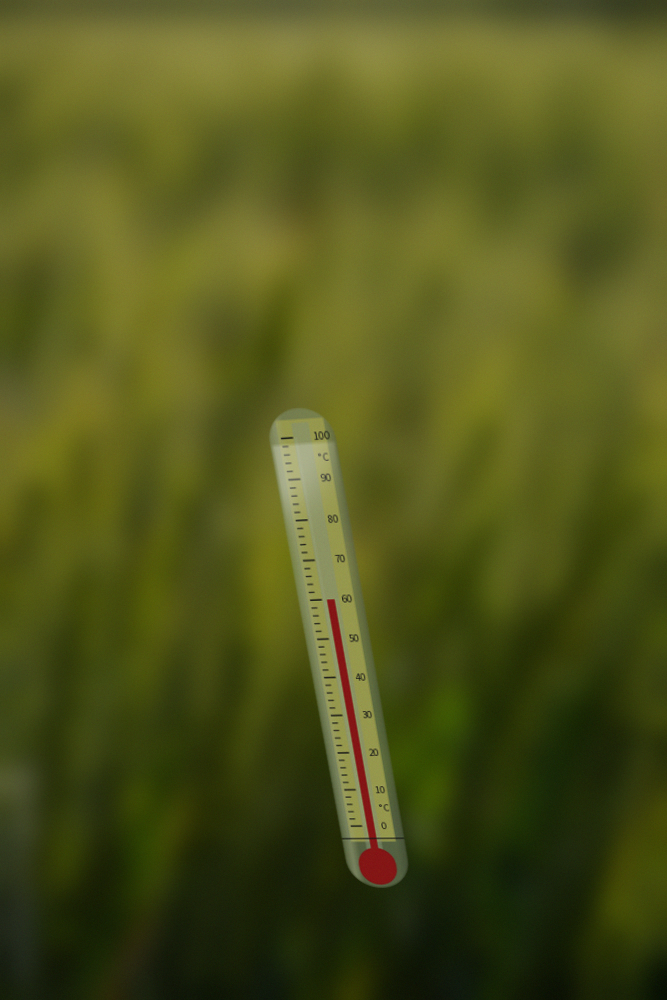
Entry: 60°C
